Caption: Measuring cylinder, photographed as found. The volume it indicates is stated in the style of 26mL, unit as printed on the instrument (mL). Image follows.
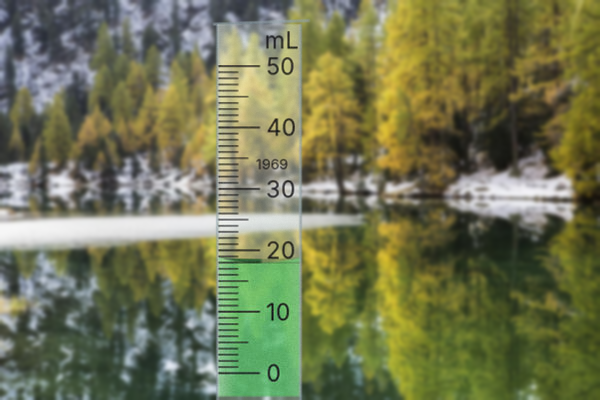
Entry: 18mL
